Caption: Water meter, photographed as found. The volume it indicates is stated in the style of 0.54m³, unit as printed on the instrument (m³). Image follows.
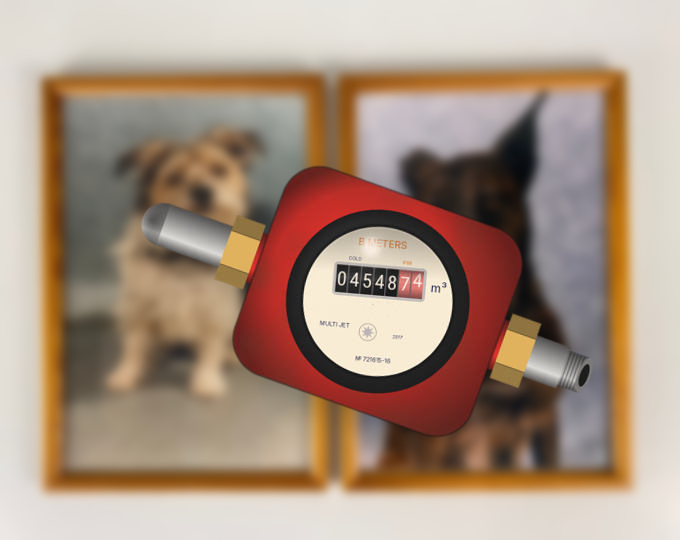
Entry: 4548.74m³
